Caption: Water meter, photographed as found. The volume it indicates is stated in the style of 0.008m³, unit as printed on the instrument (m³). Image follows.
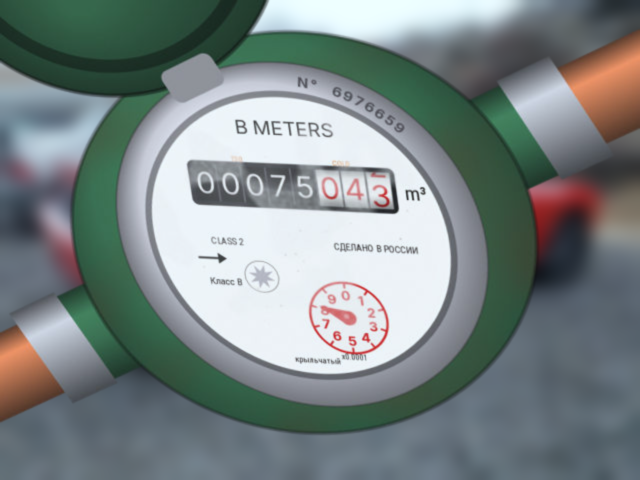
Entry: 75.0428m³
